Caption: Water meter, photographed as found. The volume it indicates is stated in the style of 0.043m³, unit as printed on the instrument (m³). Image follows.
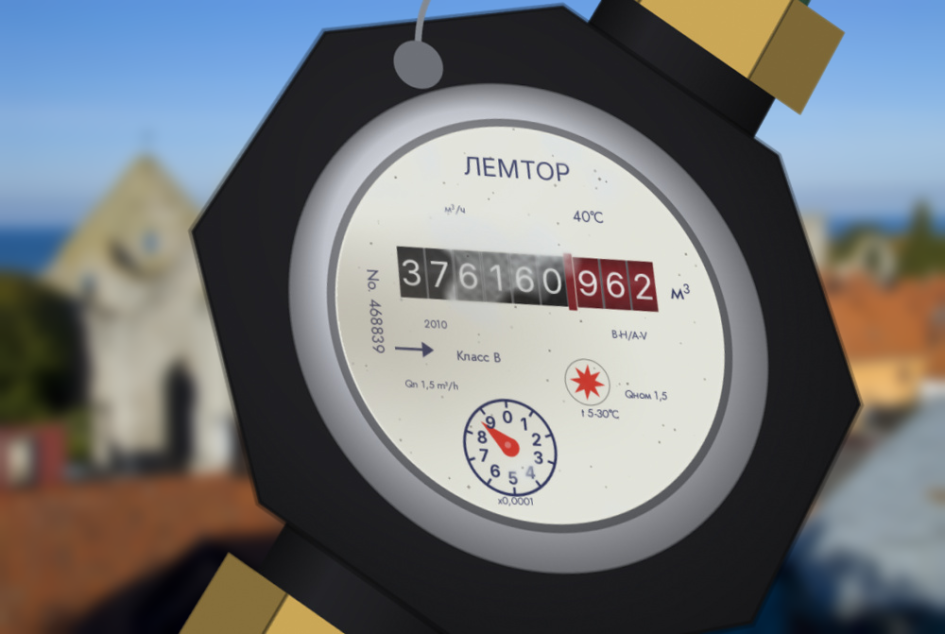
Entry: 376160.9628m³
